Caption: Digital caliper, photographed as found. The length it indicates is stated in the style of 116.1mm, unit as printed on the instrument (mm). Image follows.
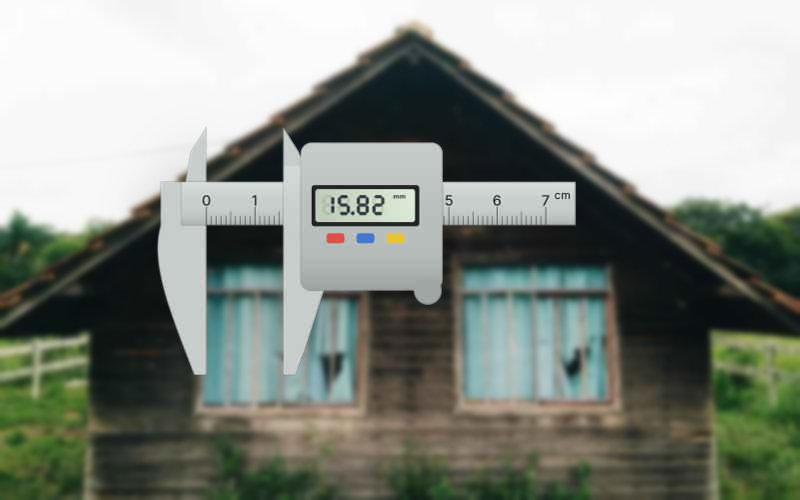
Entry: 15.82mm
